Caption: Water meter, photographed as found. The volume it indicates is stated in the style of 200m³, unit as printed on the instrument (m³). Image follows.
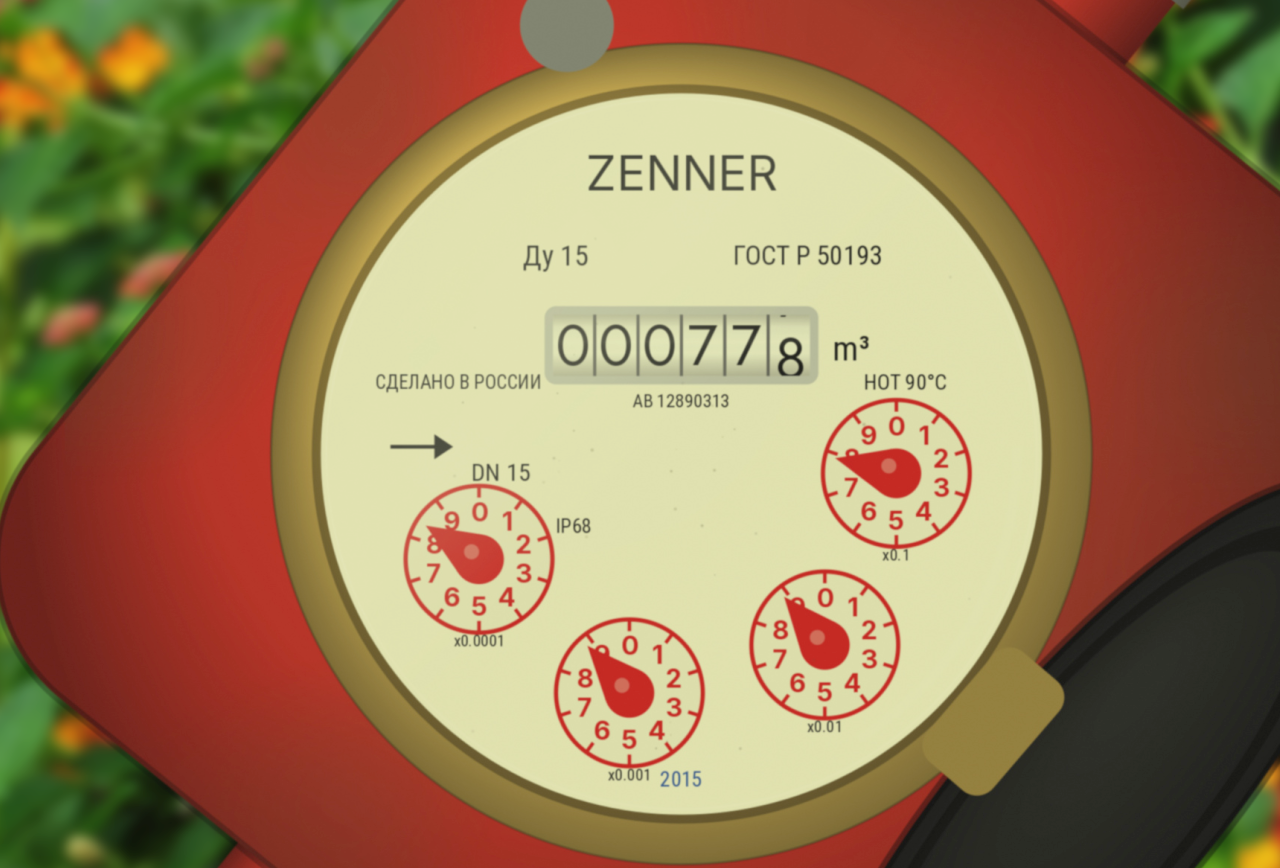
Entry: 777.7888m³
